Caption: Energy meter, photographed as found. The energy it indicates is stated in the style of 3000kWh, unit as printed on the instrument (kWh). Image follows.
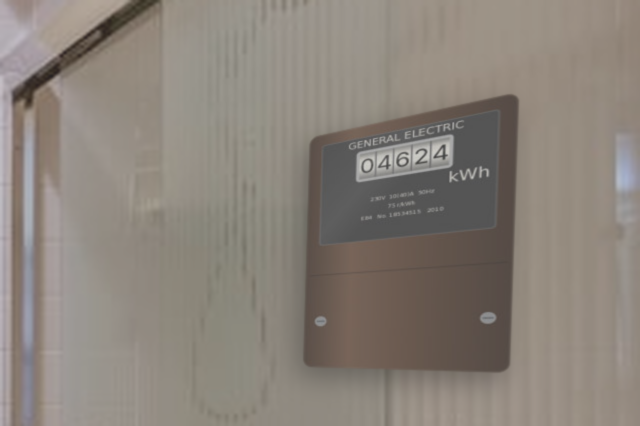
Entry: 4624kWh
